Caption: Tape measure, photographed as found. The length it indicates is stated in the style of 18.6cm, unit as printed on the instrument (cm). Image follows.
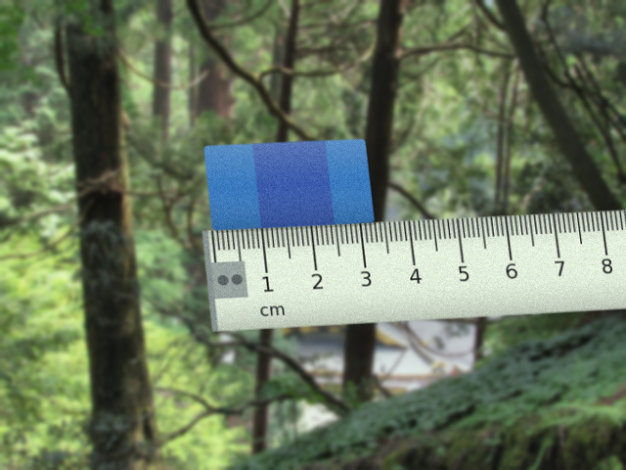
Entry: 3.3cm
